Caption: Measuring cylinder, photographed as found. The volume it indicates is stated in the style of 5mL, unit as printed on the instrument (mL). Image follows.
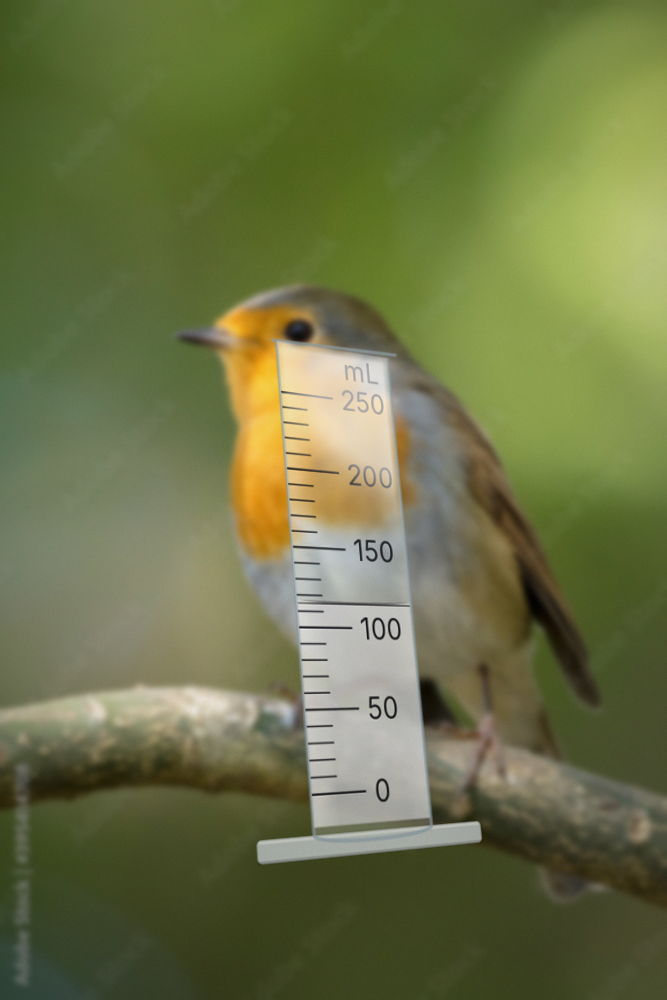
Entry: 115mL
